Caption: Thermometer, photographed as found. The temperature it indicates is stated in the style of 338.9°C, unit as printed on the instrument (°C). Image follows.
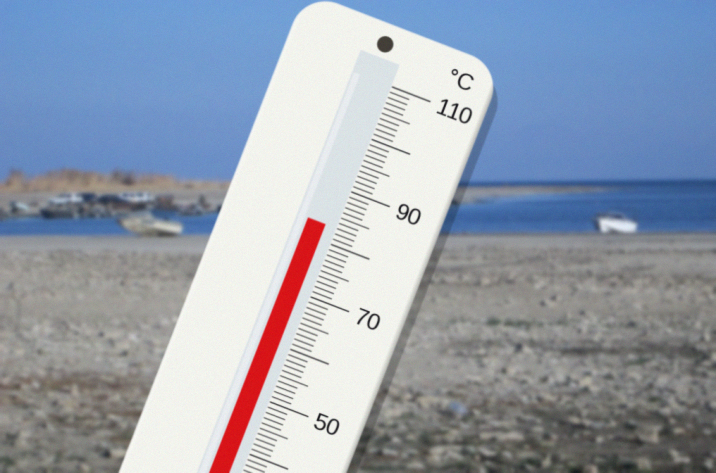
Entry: 83°C
